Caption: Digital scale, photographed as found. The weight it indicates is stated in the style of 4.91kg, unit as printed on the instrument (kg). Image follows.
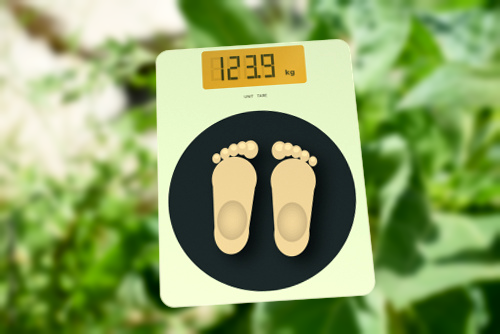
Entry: 123.9kg
